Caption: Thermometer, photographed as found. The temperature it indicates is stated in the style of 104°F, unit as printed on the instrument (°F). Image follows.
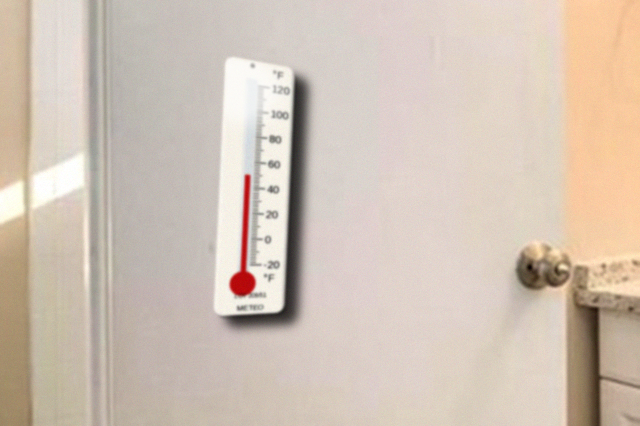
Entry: 50°F
